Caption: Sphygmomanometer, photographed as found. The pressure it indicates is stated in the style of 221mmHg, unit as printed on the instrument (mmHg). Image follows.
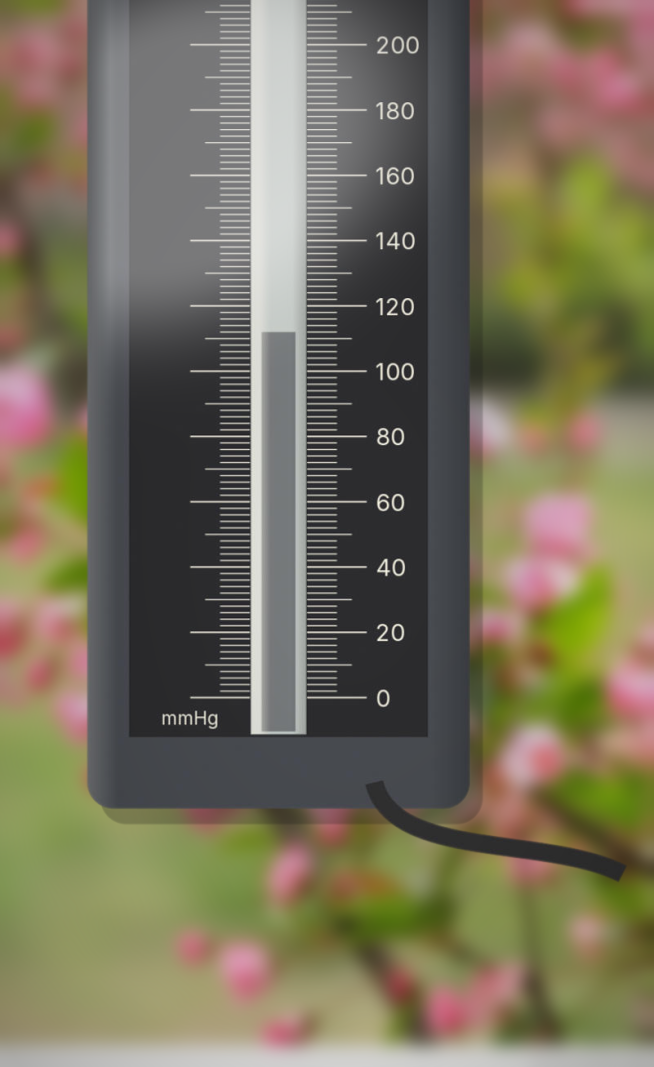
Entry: 112mmHg
